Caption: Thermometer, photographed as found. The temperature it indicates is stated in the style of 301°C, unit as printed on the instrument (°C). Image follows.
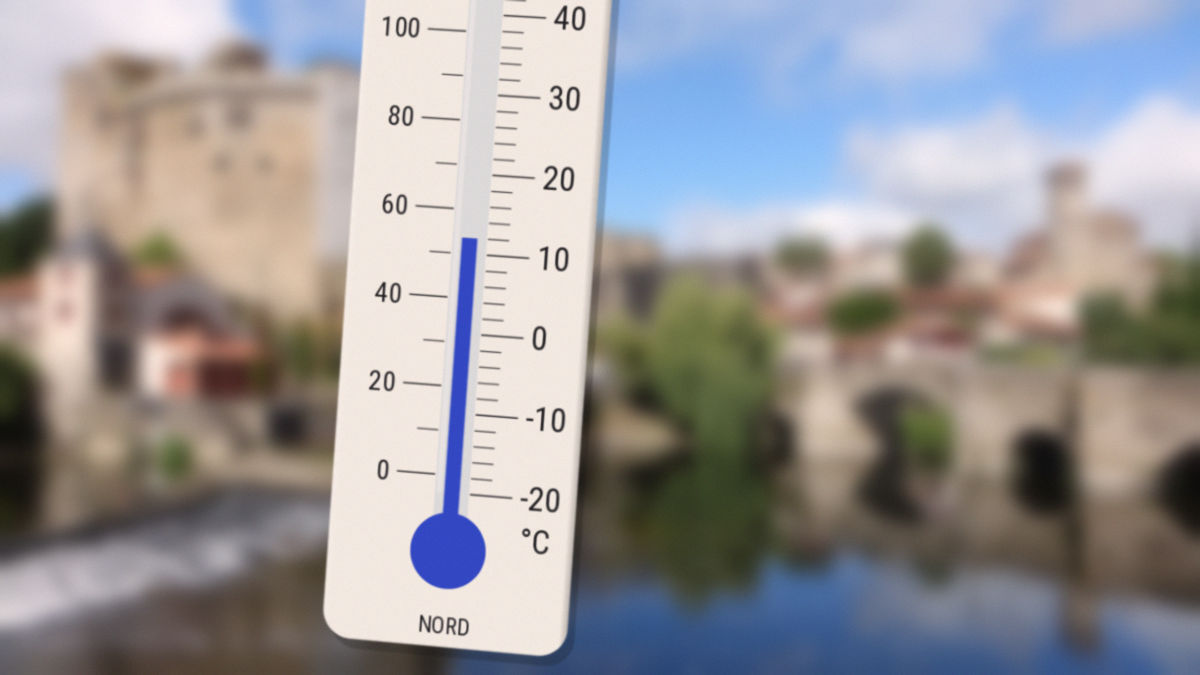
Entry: 12°C
